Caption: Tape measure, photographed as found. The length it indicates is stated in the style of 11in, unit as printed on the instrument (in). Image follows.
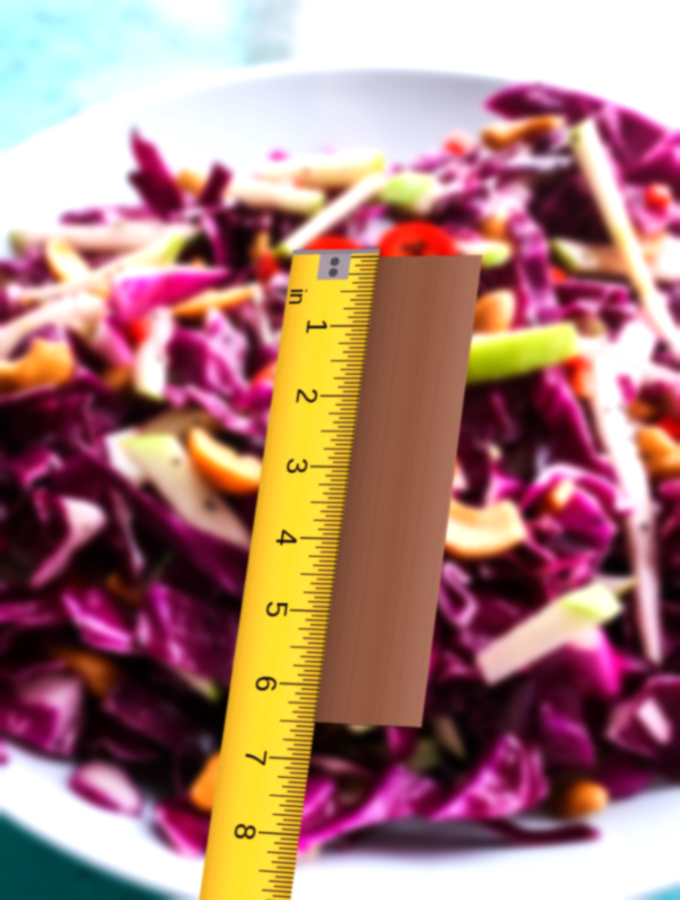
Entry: 6.5in
